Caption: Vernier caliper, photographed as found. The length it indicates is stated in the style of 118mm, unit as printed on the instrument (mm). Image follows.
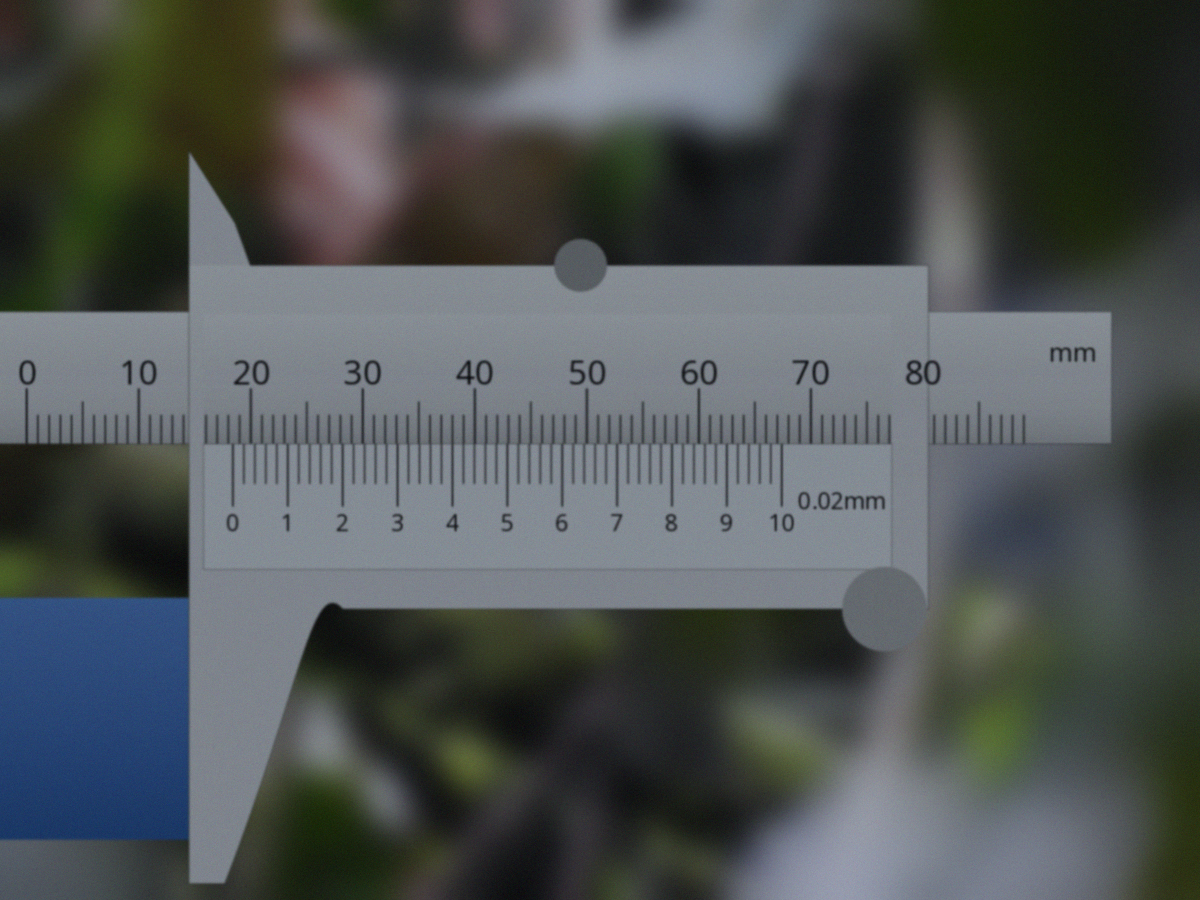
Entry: 18.4mm
